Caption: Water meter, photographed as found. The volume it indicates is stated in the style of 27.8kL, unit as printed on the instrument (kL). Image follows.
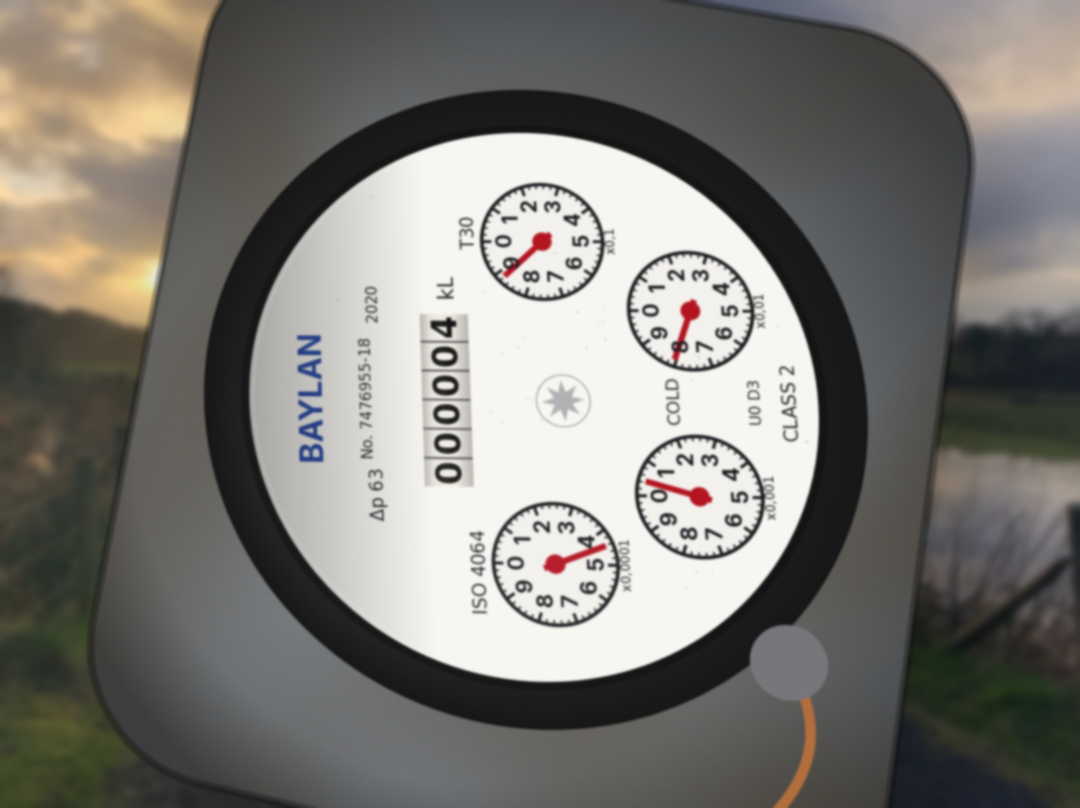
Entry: 4.8804kL
